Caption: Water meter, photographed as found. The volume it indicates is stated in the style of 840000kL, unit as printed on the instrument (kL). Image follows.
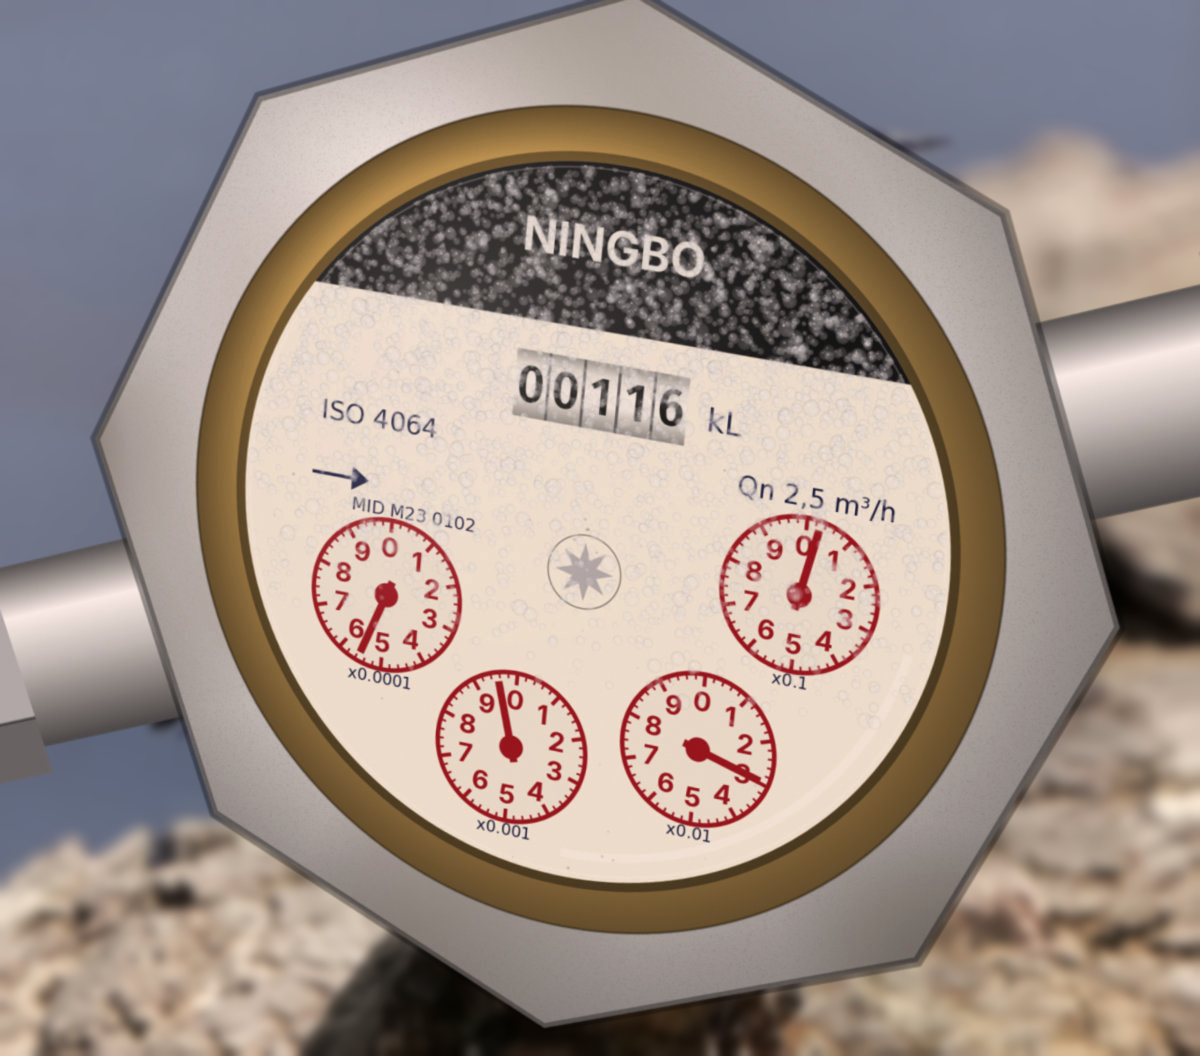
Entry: 116.0295kL
